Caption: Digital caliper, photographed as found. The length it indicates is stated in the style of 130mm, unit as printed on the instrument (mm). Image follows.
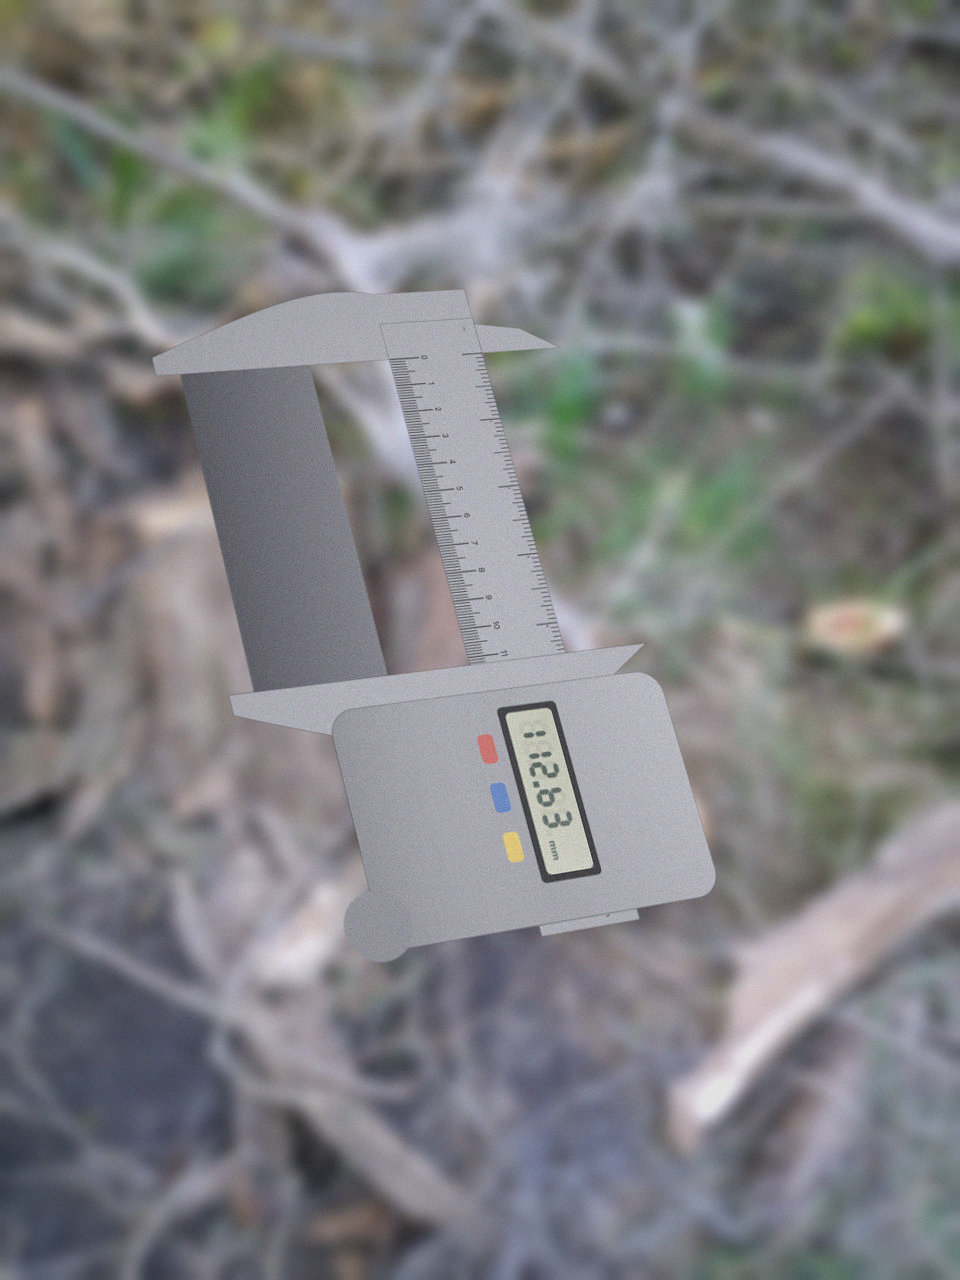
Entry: 112.63mm
